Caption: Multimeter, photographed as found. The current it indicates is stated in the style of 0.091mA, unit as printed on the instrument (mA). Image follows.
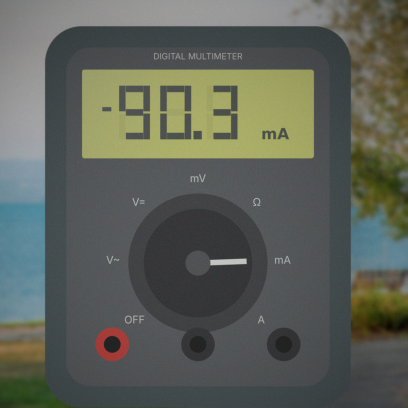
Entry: -90.3mA
